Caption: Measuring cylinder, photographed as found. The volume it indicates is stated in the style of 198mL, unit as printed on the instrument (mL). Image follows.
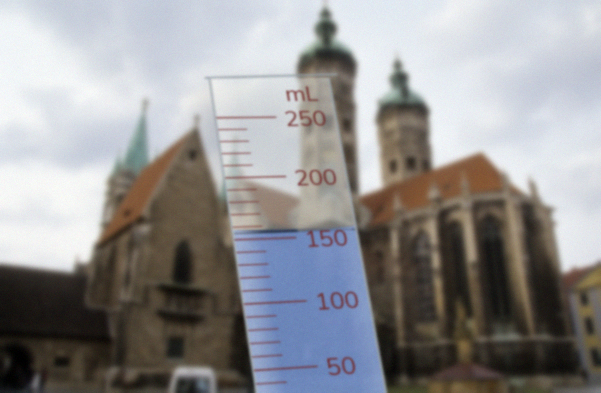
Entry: 155mL
